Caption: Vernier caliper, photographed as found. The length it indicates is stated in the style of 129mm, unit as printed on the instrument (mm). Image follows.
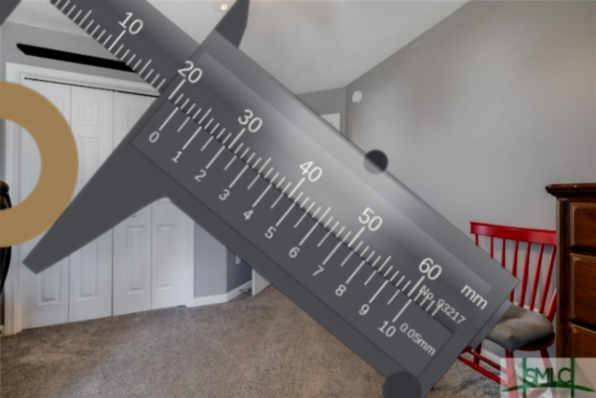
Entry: 21.6mm
